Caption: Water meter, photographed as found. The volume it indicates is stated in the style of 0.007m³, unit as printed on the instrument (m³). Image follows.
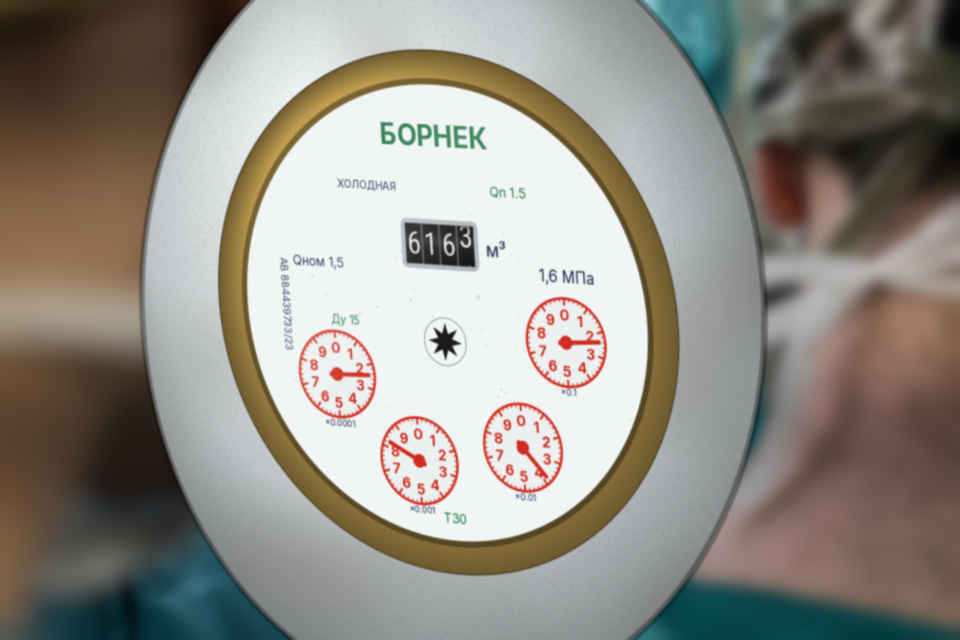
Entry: 6163.2382m³
